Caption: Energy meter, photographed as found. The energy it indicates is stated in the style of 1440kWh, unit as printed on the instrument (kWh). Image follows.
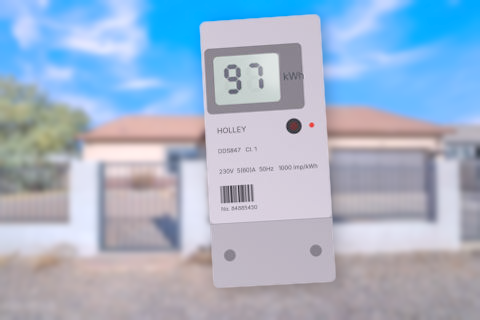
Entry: 97kWh
